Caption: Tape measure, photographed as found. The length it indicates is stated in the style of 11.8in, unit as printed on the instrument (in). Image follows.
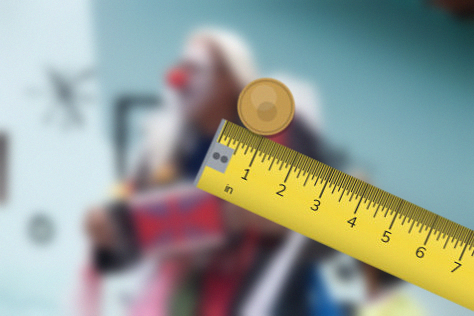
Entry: 1.5in
